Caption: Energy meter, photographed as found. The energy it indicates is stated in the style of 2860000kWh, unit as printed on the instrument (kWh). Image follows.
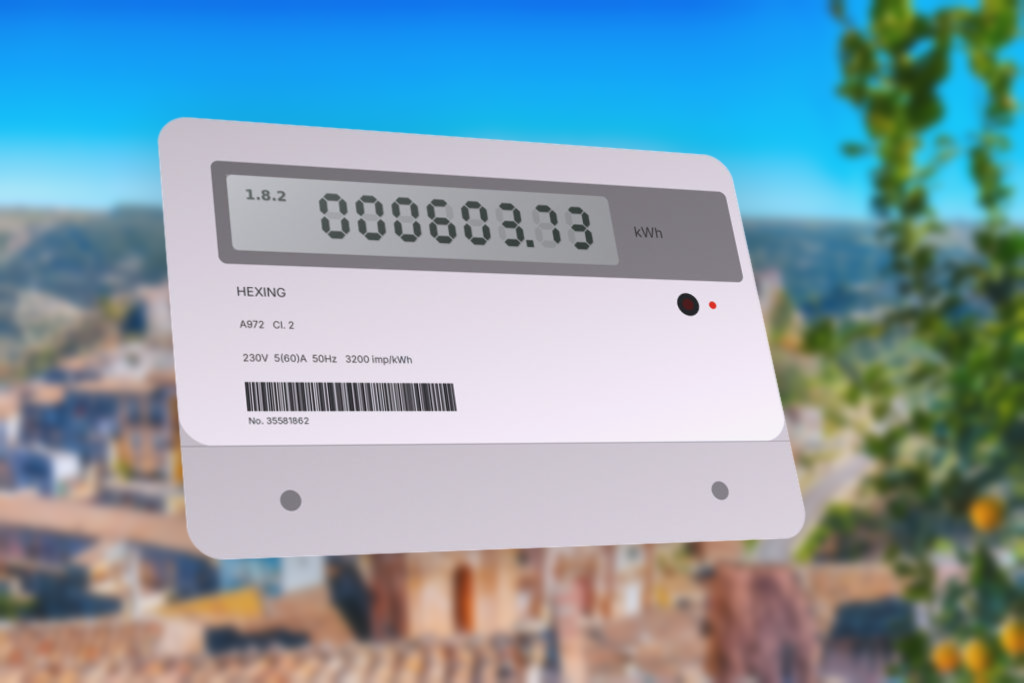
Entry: 603.73kWh
